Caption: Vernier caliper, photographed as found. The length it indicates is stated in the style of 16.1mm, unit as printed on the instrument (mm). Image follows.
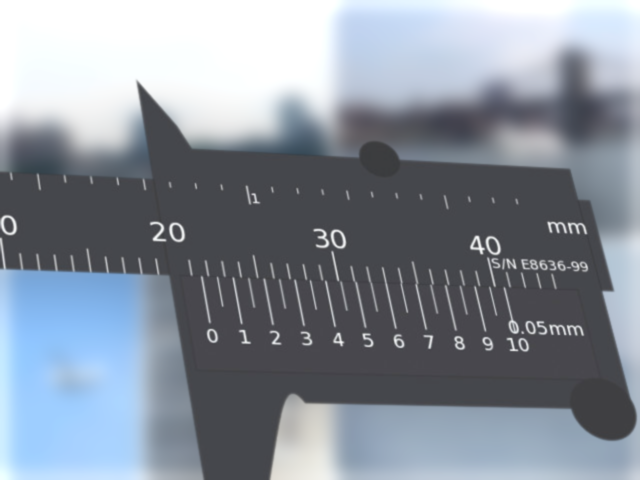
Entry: 21.6mm
